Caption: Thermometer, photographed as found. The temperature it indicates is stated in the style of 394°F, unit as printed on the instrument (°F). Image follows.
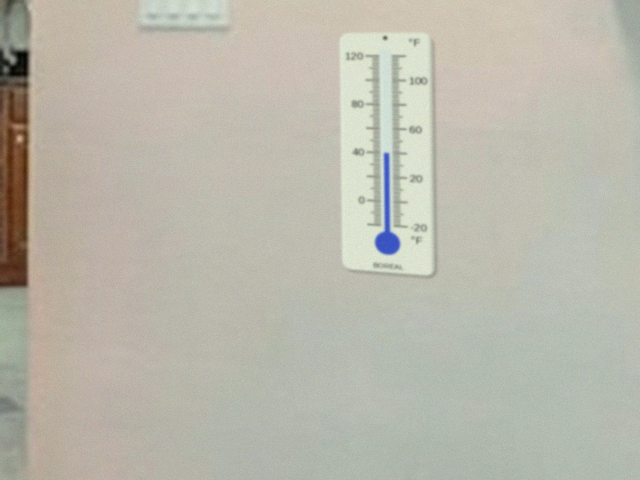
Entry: 40°F
